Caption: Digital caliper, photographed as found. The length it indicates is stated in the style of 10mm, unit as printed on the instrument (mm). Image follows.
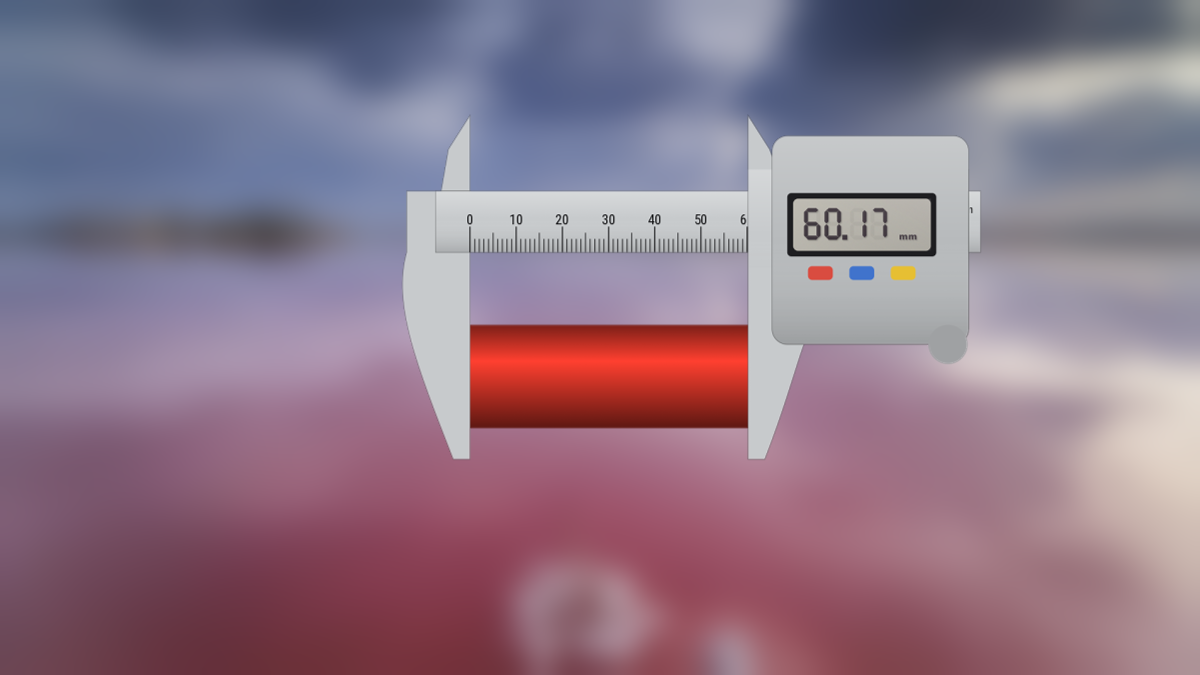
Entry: 60.17mm
